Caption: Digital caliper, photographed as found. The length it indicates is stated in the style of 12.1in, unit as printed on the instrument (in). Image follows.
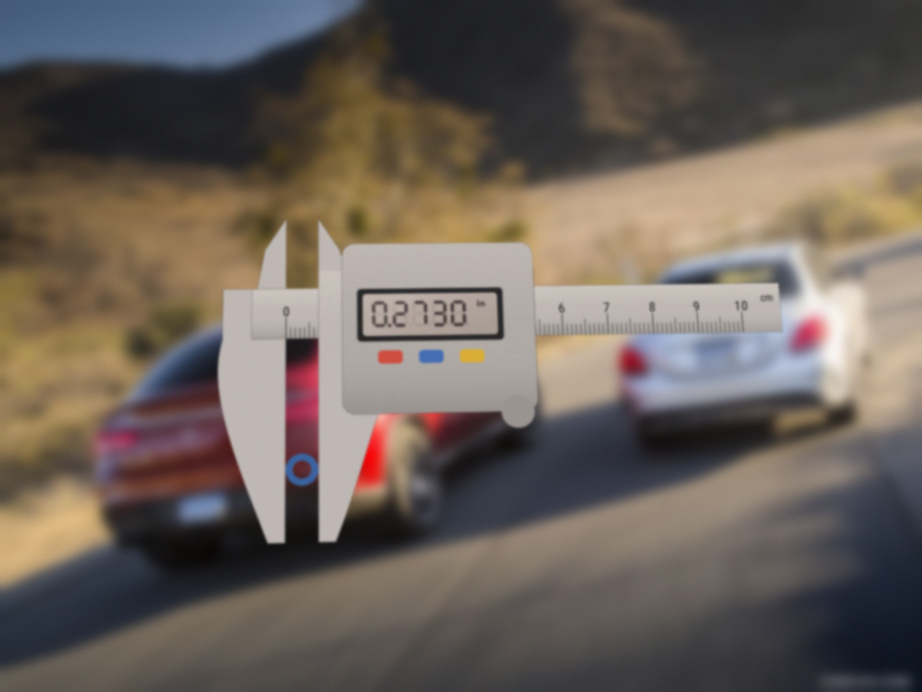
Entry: 0.2730in
